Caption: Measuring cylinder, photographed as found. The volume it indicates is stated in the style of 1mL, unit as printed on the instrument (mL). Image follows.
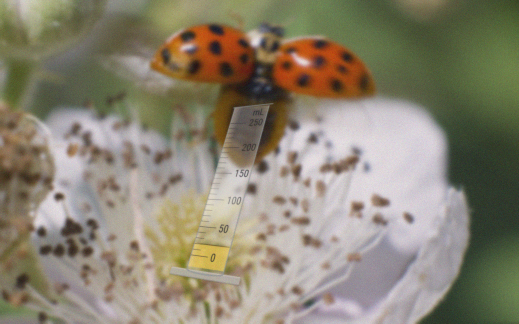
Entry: 20mL
